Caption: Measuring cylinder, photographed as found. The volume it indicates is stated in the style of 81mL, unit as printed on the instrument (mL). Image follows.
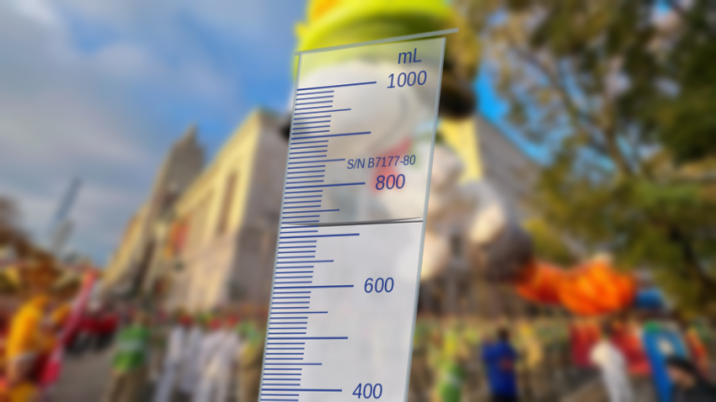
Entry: 720mL
